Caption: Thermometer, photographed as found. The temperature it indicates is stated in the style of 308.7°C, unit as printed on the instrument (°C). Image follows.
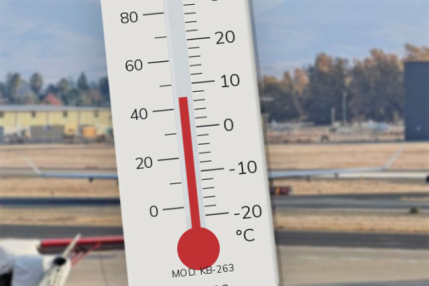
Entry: 7°C
